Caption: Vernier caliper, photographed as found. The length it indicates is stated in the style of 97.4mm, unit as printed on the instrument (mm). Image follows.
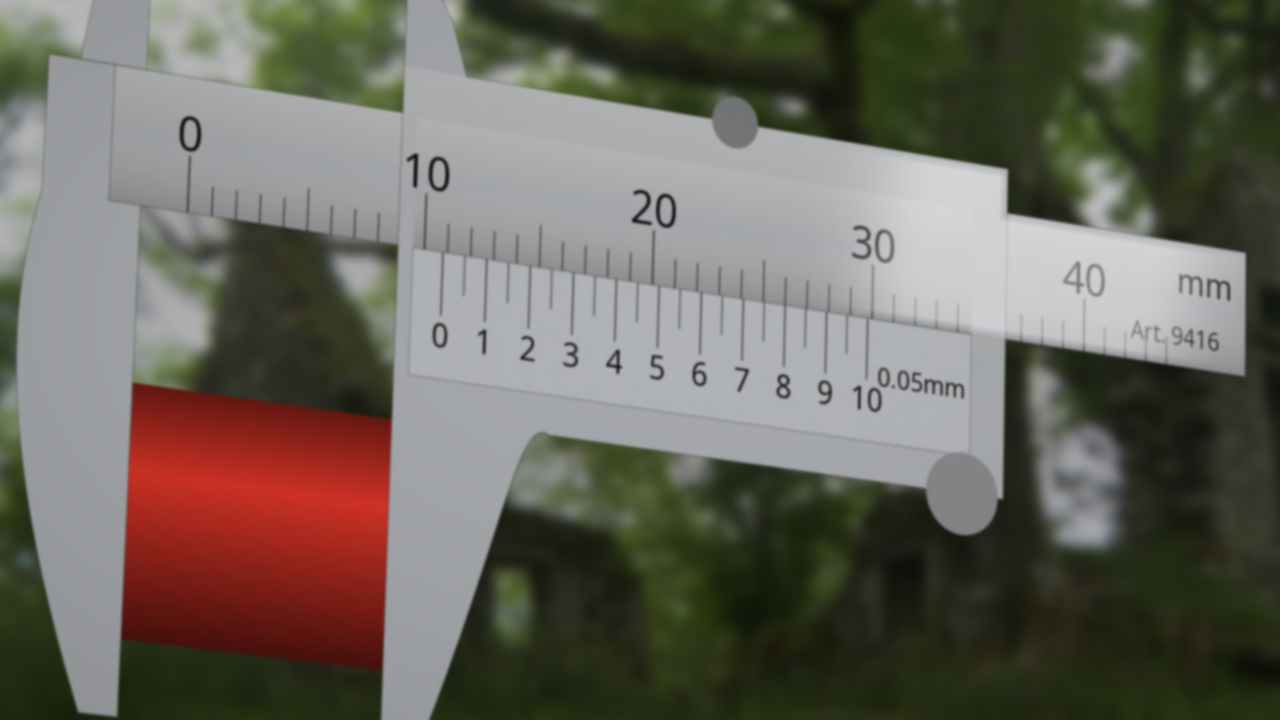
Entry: 10.8mm
